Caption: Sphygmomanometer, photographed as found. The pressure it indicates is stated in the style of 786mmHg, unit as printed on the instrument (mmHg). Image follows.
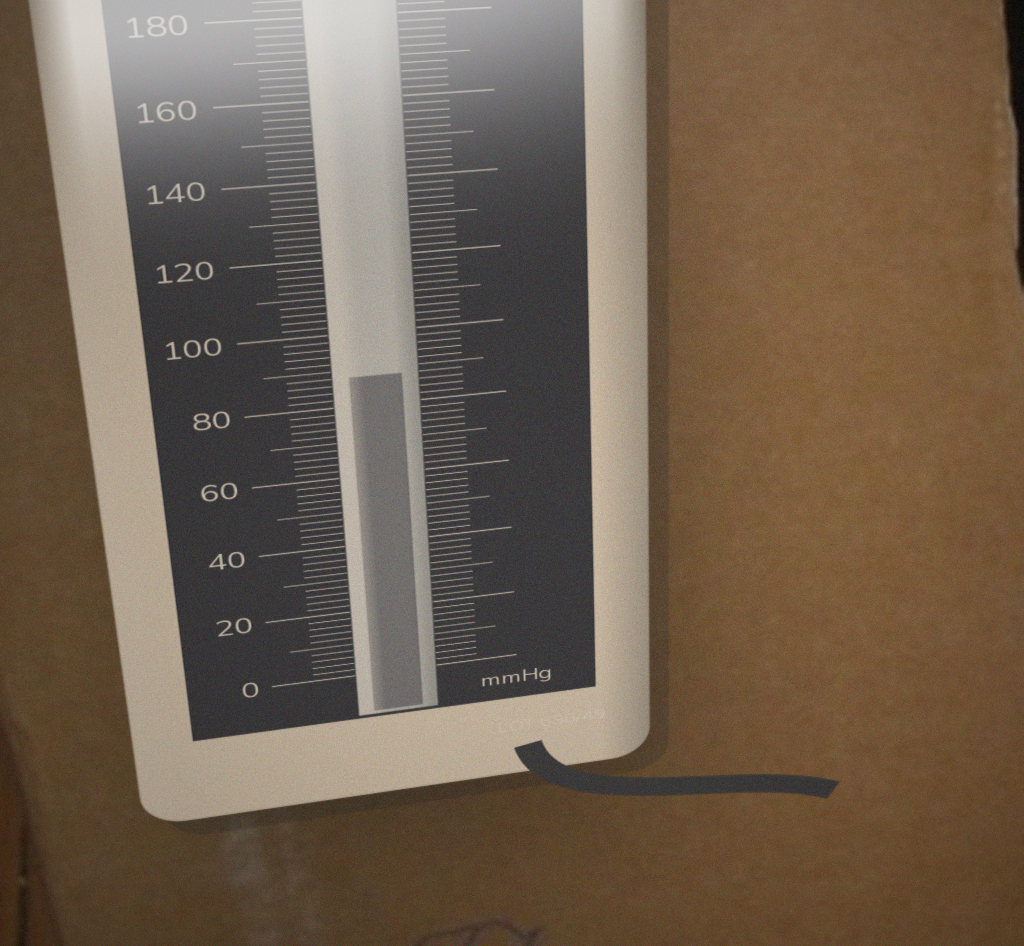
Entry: 88mmHg
